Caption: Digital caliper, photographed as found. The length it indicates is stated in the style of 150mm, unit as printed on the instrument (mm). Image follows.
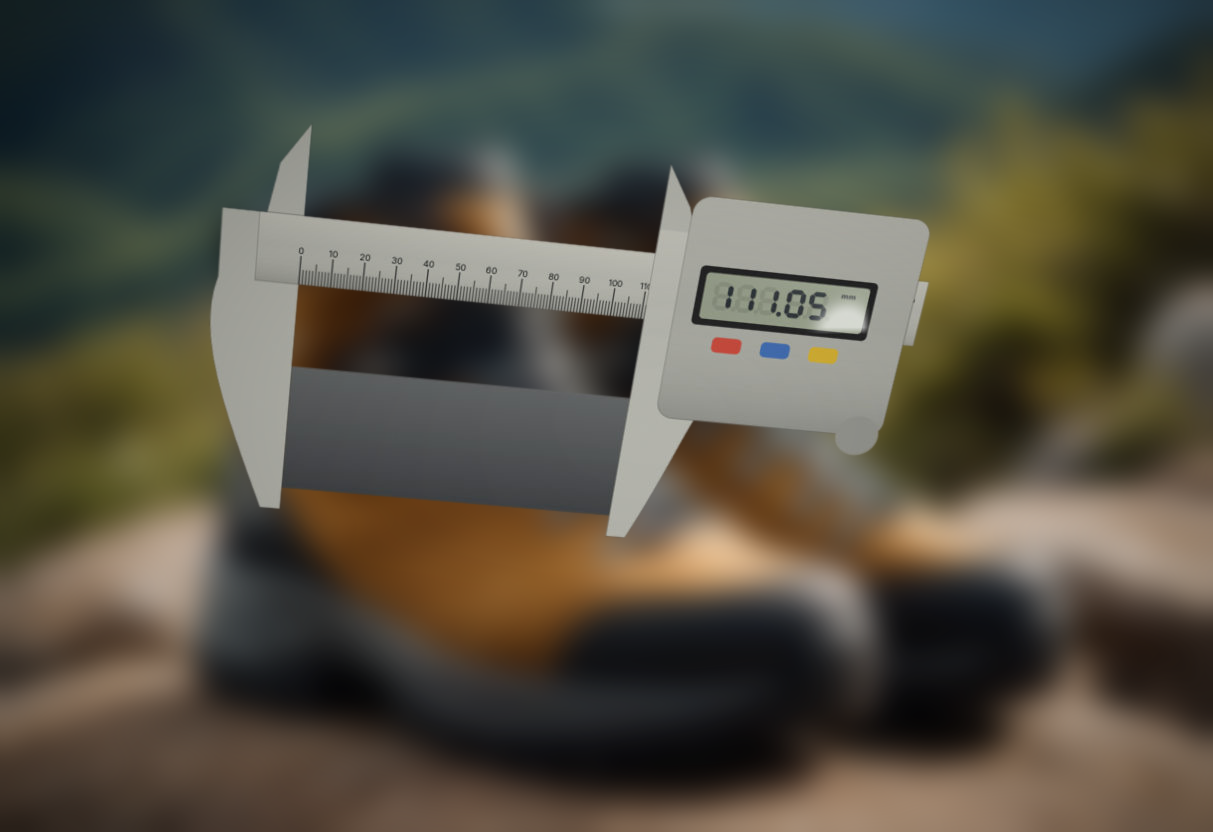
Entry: 111.05mm
